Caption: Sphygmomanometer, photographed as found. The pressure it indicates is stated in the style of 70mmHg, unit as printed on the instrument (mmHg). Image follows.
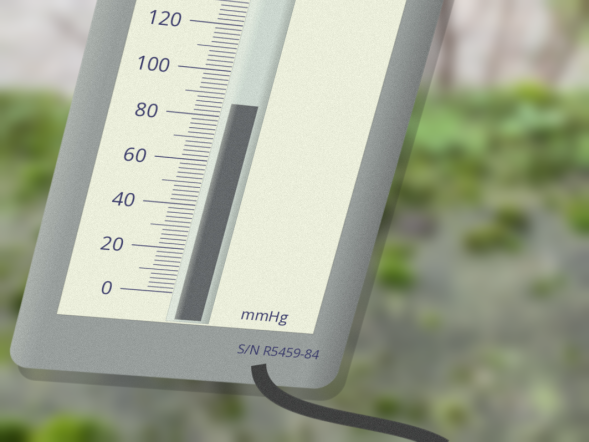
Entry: 86mmHg
